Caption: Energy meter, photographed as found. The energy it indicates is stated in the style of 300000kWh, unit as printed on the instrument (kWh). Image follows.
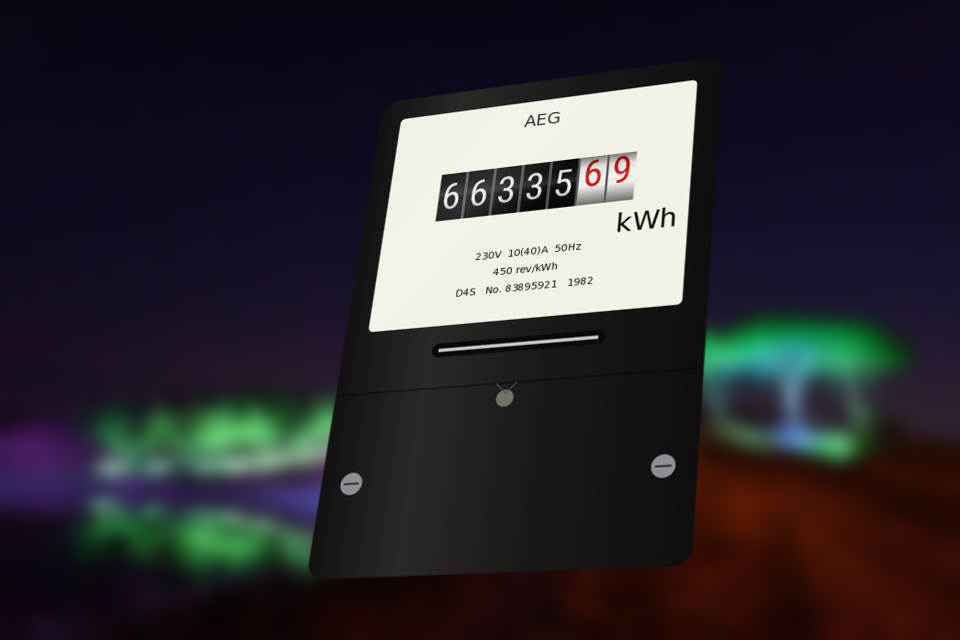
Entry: 66335.69kWh
